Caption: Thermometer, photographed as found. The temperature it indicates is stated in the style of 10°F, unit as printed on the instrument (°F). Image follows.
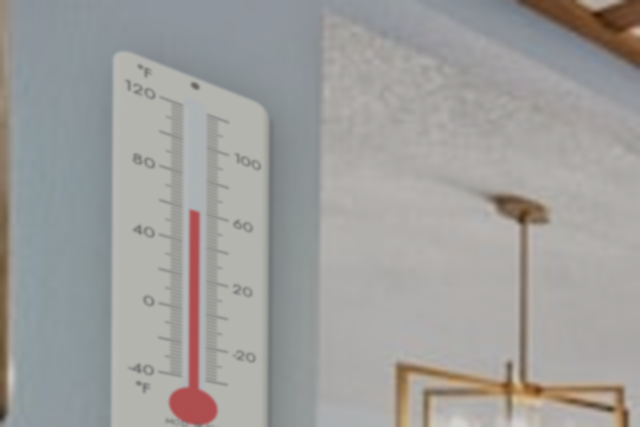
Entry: 60°F
